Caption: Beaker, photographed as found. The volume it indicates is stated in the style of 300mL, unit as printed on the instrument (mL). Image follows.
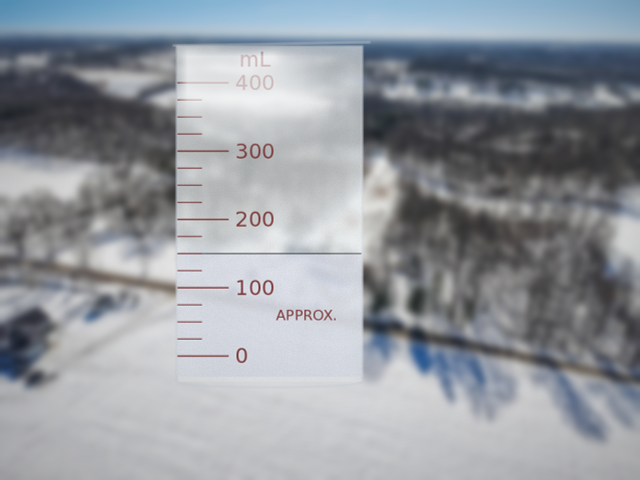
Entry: 150mL
